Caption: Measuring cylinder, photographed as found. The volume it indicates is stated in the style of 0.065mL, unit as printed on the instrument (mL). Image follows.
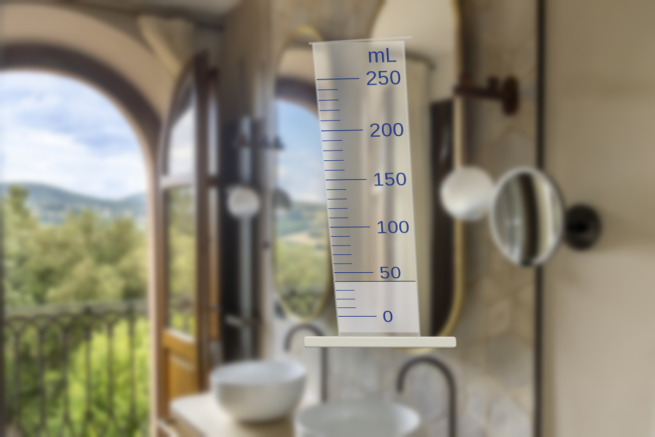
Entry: 40mL
